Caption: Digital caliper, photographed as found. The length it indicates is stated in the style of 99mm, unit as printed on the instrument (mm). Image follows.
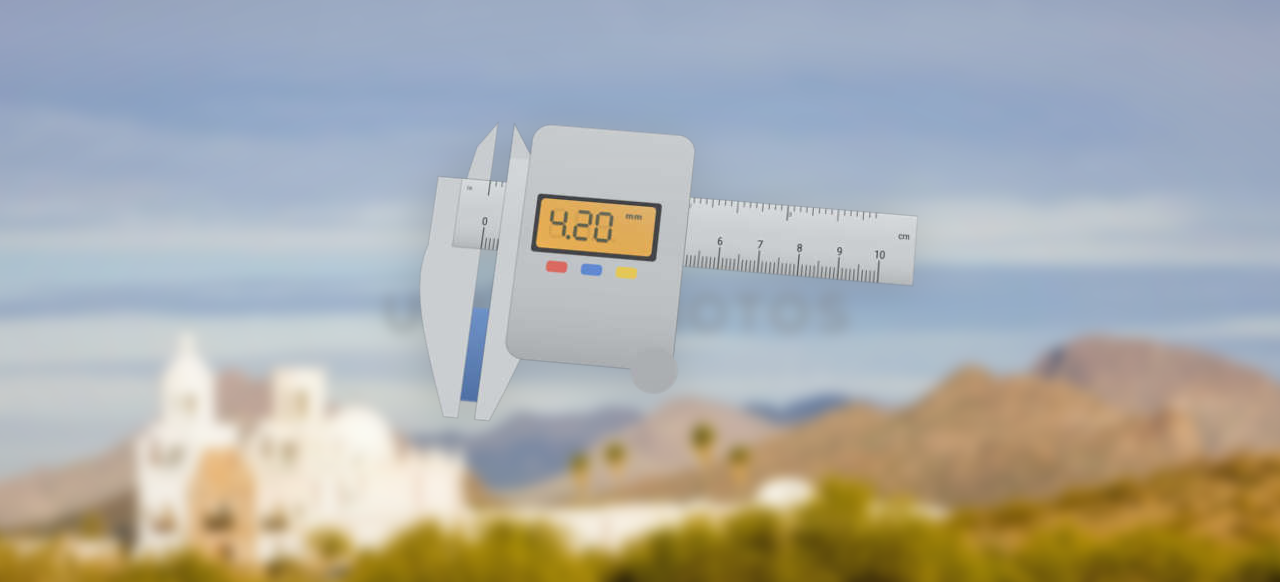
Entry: 4.20mm
